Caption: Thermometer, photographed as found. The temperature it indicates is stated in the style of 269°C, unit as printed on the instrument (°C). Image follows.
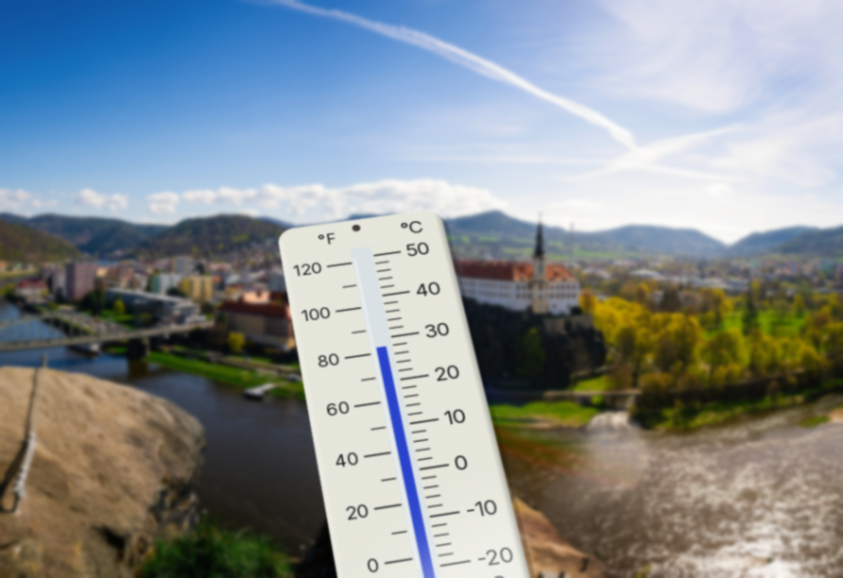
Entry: 28°C
